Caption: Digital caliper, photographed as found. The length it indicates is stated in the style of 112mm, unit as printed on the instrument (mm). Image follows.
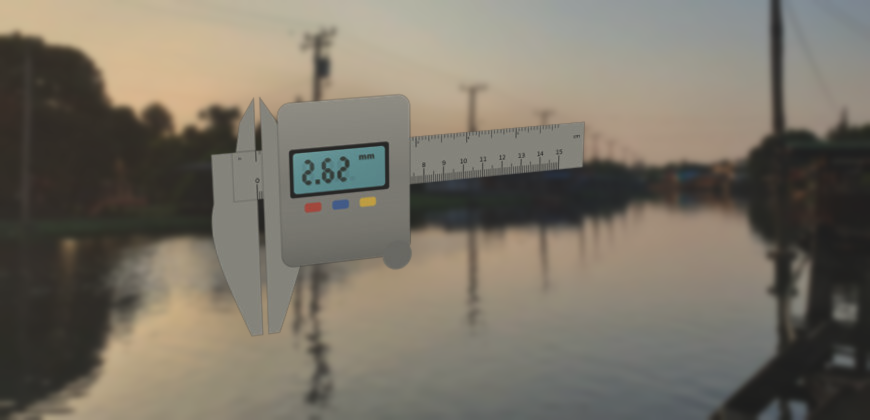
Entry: 2.62mm
